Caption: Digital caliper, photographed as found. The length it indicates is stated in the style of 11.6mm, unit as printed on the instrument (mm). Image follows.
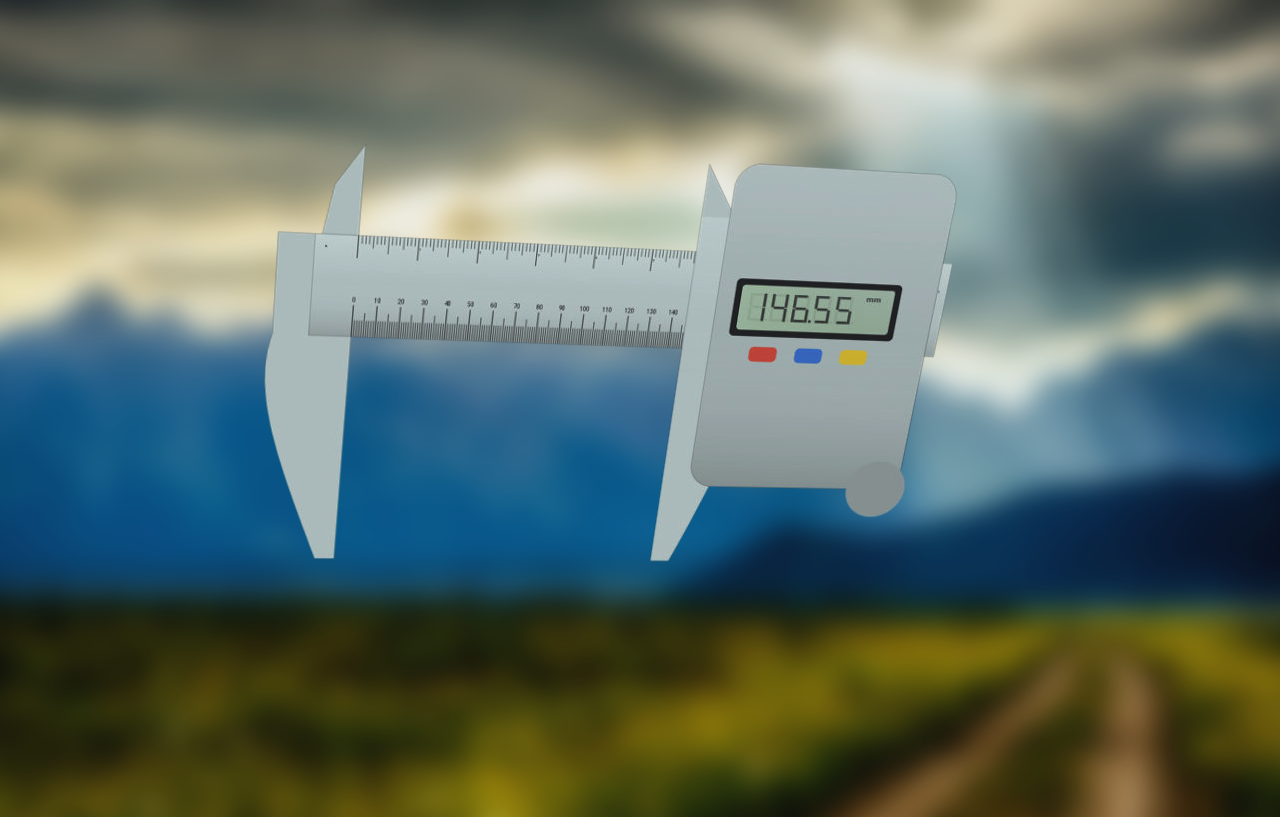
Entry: 146.55mm
